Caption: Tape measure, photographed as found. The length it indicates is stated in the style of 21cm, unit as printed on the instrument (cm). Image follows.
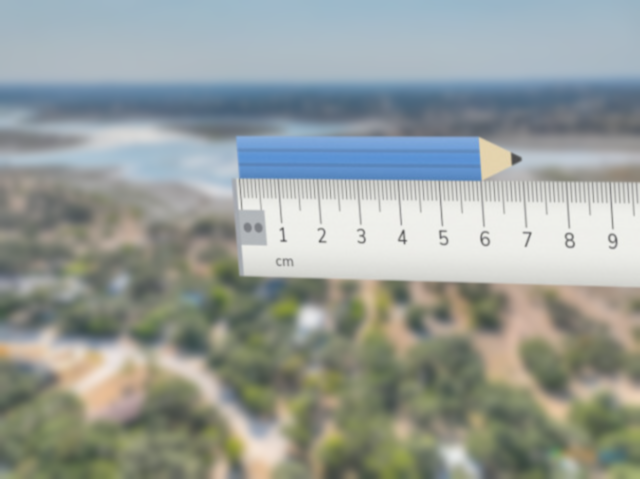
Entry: 7cm
